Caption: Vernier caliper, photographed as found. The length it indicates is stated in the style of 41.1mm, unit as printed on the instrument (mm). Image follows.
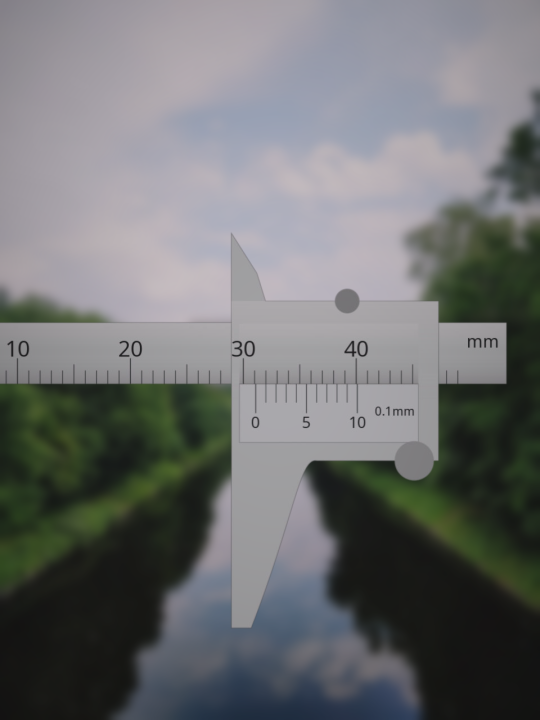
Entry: 31.1mm
